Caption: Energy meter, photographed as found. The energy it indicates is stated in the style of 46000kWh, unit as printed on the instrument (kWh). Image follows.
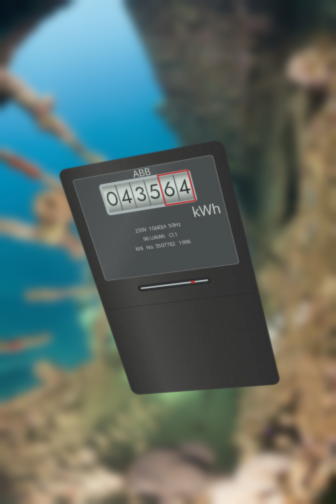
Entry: 435.64kWh
